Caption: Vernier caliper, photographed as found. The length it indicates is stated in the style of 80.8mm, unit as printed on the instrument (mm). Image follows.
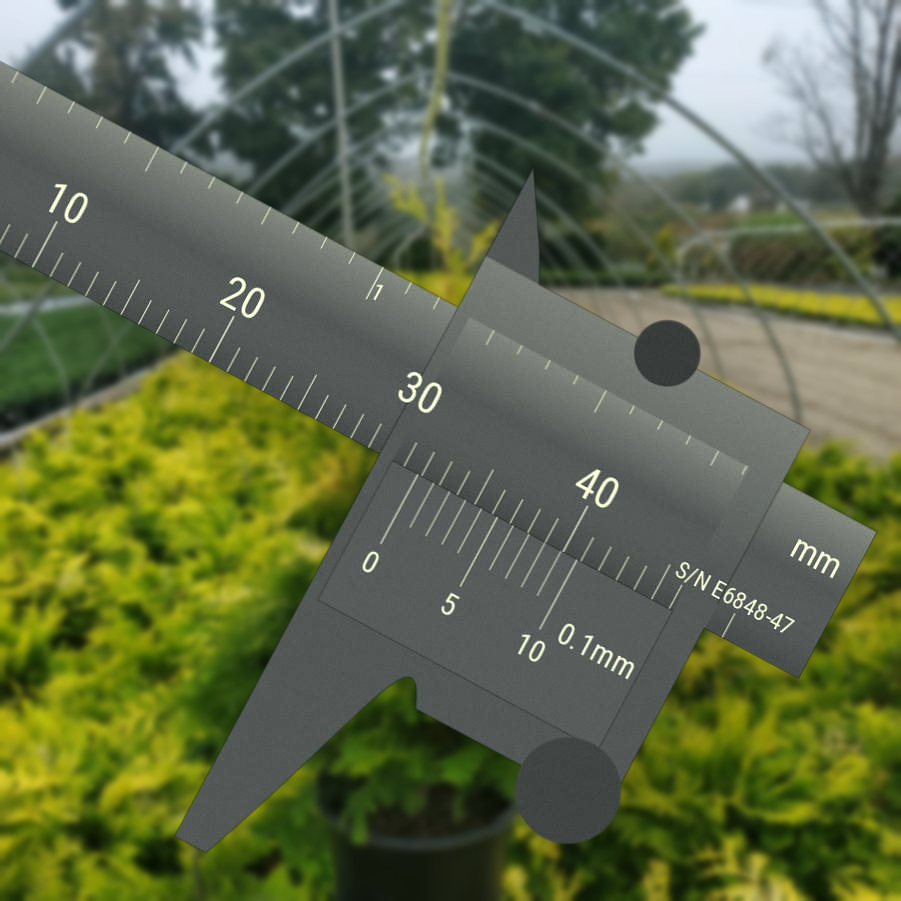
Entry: 31.8mm
